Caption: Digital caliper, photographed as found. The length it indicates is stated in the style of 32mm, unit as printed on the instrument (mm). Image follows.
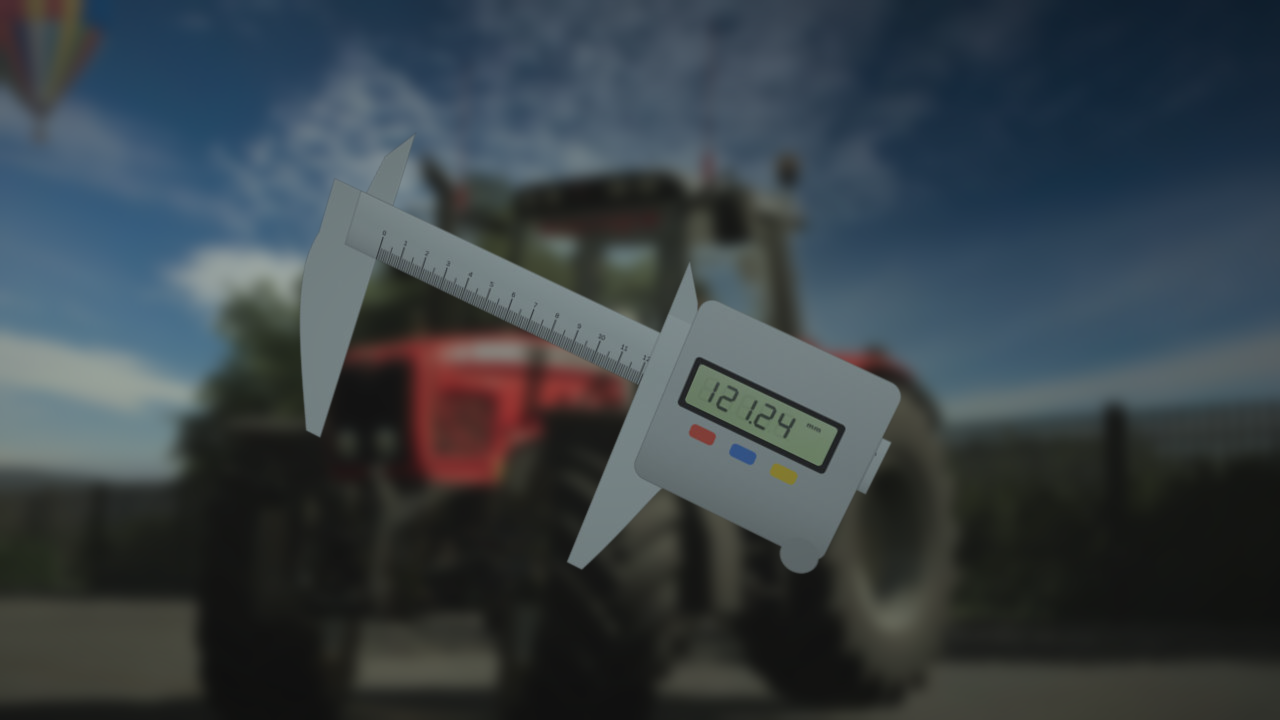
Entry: 121.24mm
